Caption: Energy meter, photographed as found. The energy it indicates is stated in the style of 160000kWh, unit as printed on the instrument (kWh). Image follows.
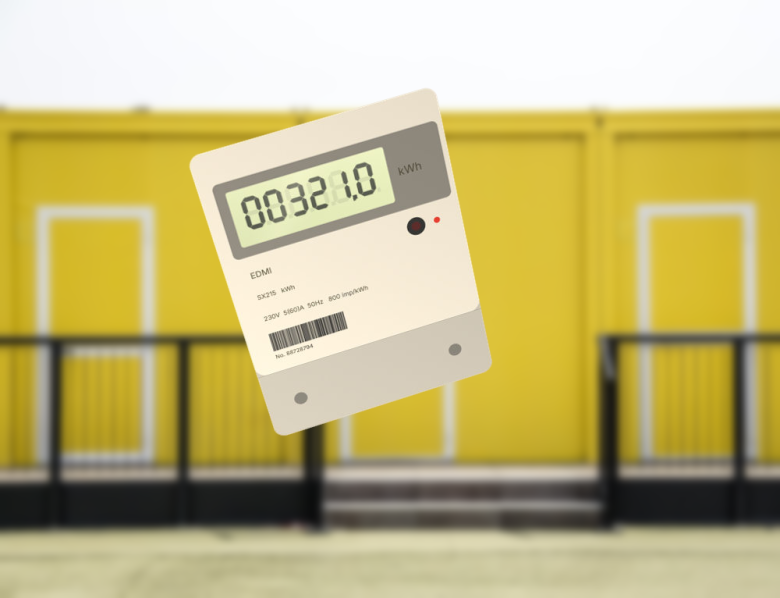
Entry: 321.0kWh
